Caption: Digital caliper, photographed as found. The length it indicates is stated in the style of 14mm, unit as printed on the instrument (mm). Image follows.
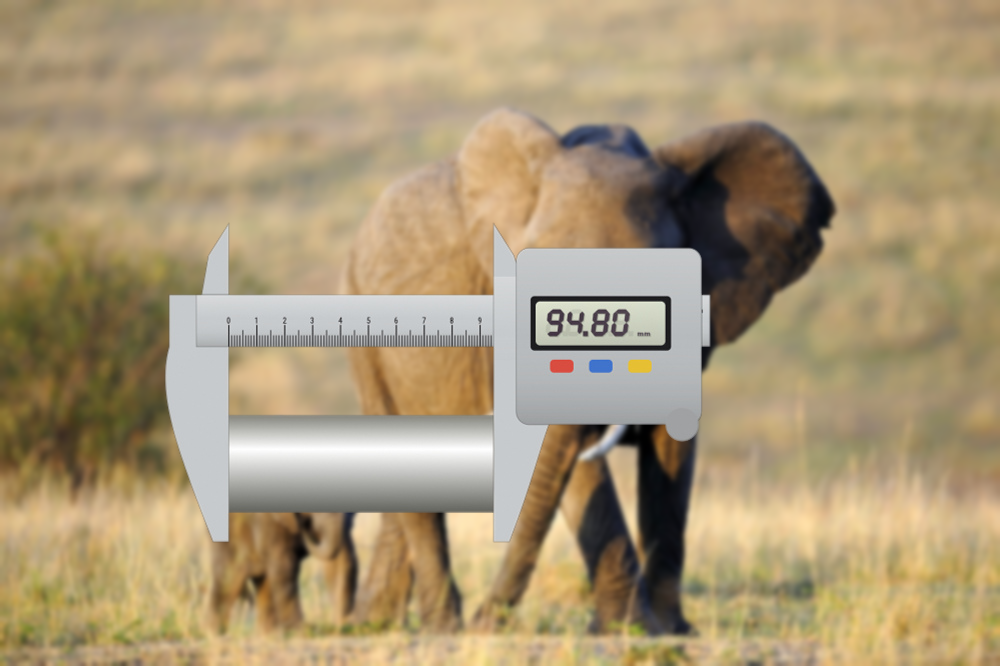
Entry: 94.80mm
